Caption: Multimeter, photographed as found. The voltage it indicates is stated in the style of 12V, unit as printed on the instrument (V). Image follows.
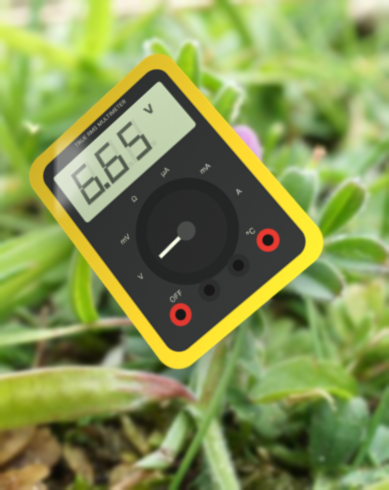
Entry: 6.65V
